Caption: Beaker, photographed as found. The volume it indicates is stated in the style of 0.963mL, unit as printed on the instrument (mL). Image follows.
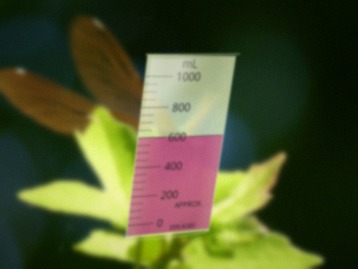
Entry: 600mL
